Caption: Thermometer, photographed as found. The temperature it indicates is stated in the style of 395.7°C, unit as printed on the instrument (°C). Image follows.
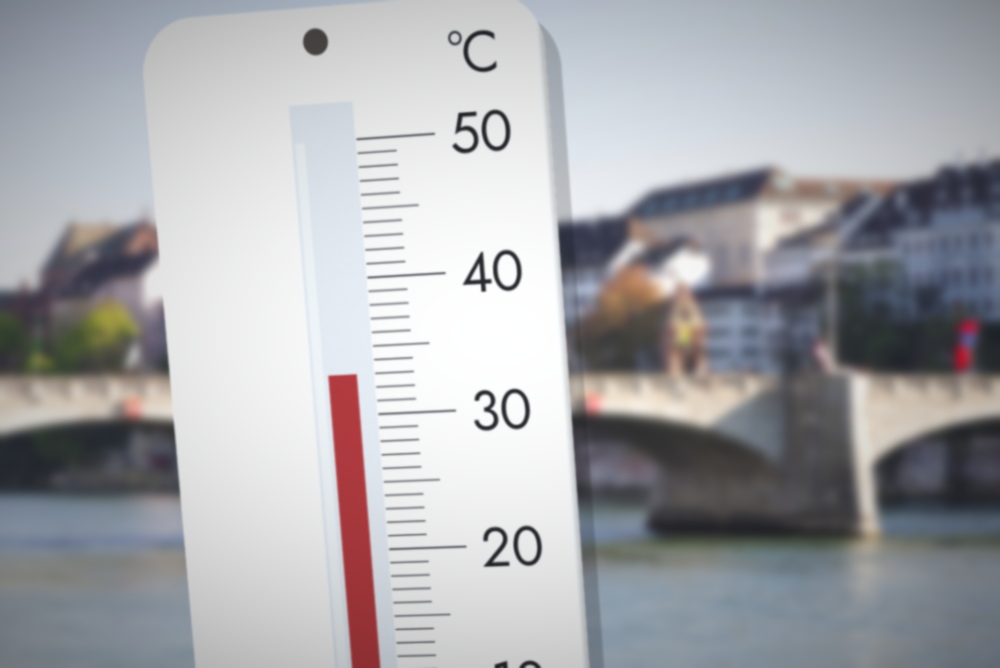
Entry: 33°C
